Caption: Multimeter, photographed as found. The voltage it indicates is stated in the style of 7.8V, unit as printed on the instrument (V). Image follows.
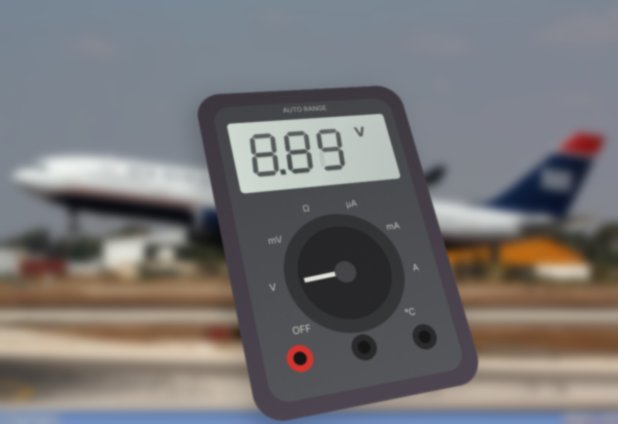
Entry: 8.89V
